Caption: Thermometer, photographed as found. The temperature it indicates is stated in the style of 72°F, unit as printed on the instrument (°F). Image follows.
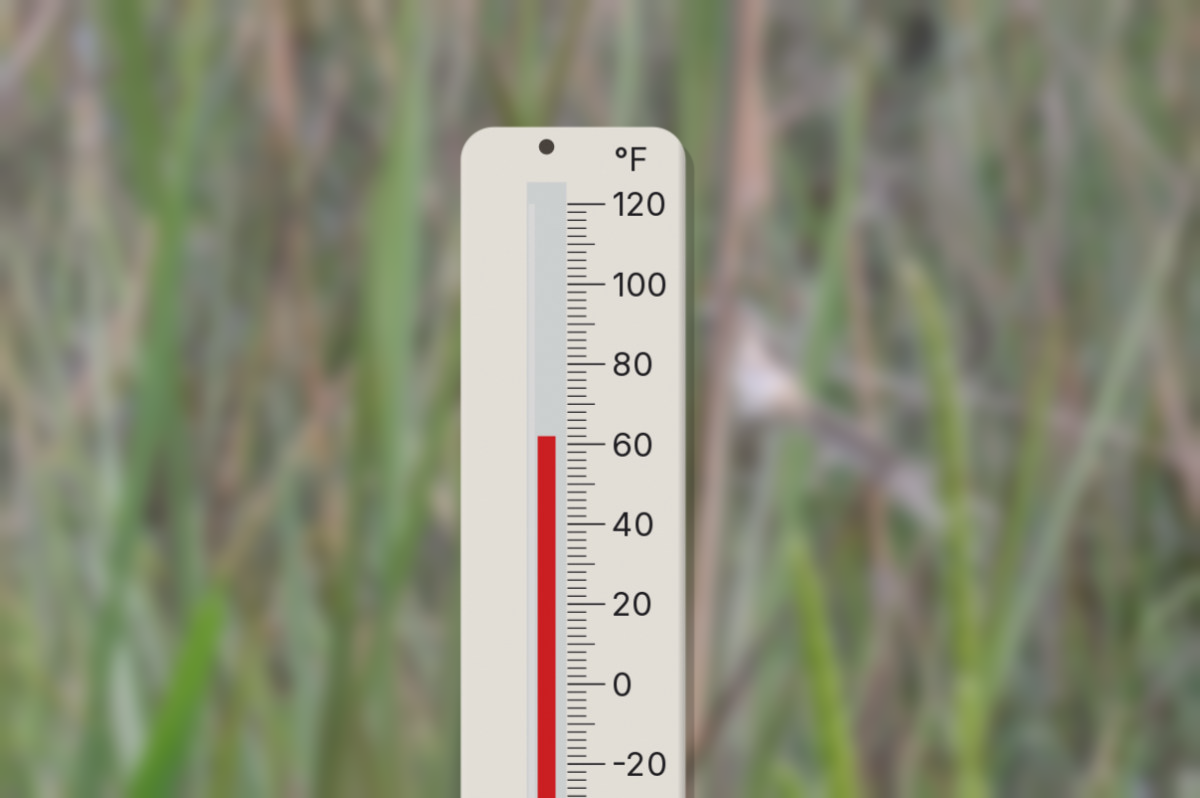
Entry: 62°F
